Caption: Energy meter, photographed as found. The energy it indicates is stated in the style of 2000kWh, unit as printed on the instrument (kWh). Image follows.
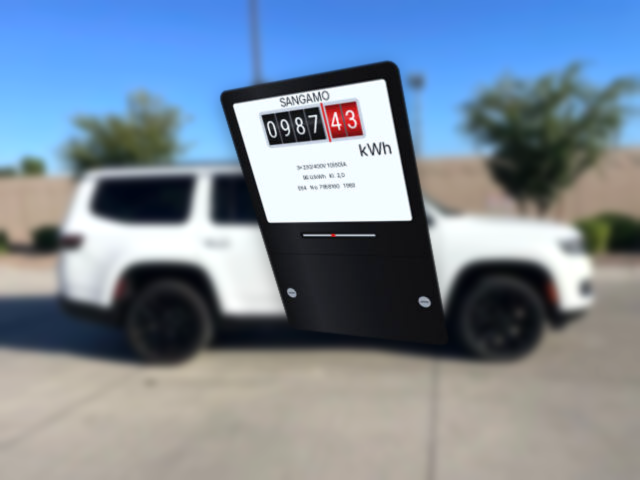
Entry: 987.43kWh
